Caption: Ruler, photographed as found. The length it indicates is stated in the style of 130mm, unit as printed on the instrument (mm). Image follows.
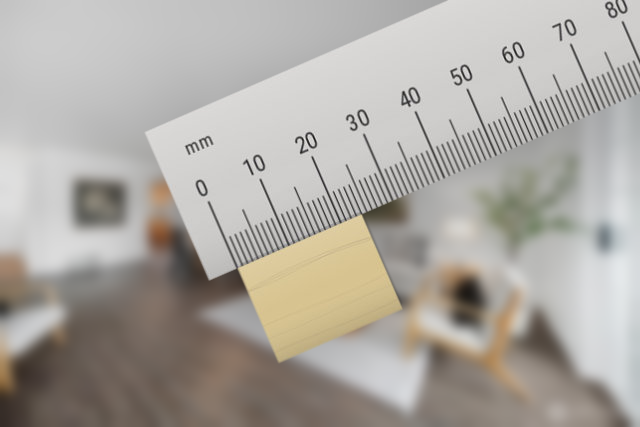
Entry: 24mm
